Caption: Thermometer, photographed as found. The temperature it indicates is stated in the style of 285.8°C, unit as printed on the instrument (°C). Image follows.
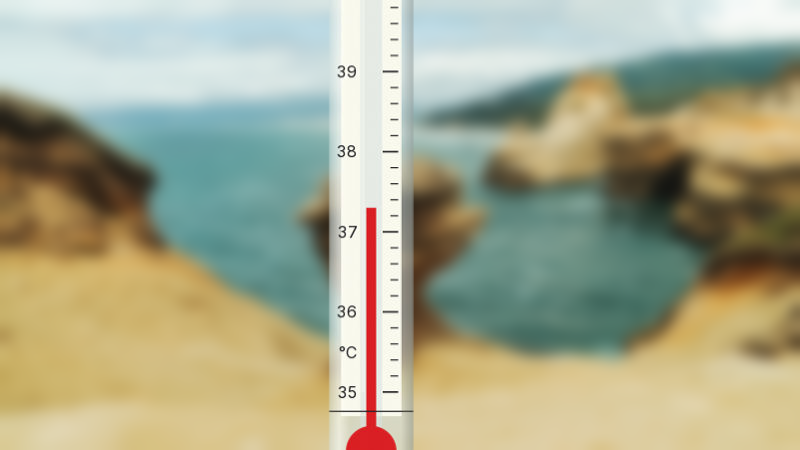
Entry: 37.3°C
